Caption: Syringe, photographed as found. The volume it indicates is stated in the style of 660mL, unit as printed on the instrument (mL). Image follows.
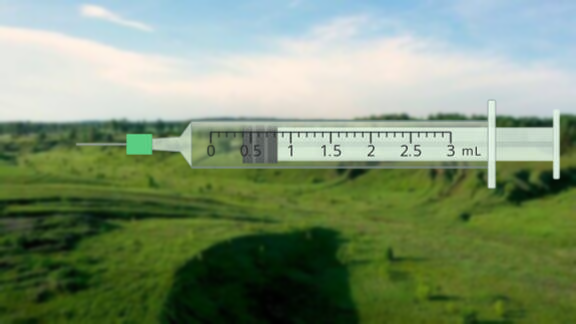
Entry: 0.4mL
